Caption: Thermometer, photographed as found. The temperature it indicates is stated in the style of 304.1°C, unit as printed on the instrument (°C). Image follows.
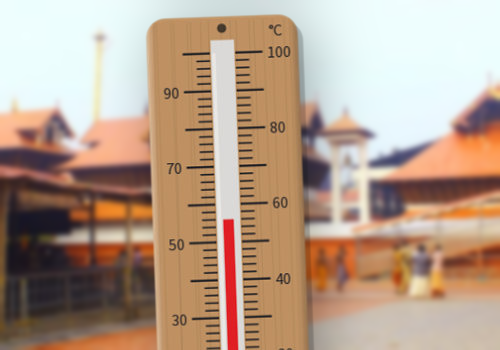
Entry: 56°C
